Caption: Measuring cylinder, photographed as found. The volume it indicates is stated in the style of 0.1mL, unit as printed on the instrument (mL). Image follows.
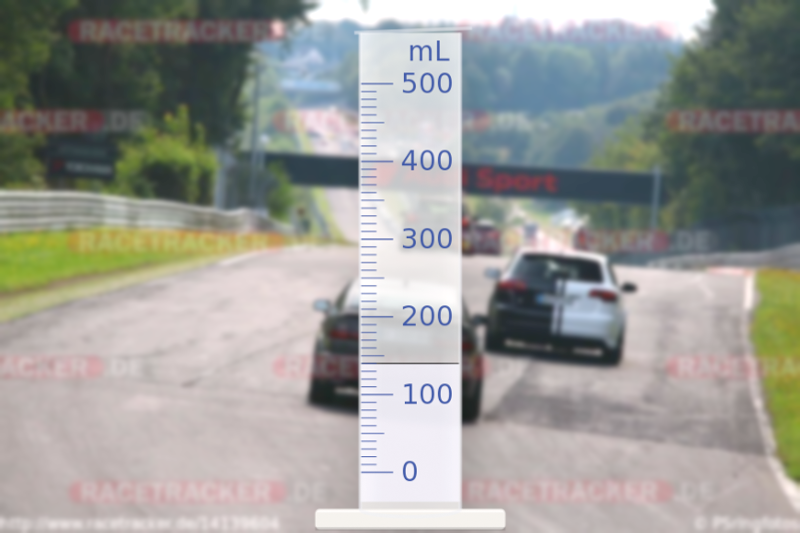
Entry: 140mL
